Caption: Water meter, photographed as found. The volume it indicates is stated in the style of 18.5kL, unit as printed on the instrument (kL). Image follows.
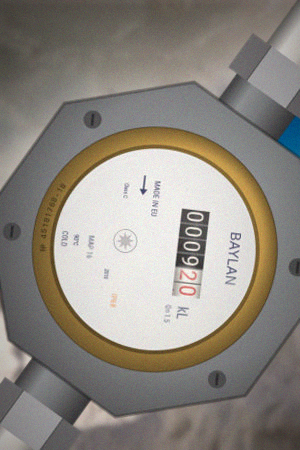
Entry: 9.20kL
